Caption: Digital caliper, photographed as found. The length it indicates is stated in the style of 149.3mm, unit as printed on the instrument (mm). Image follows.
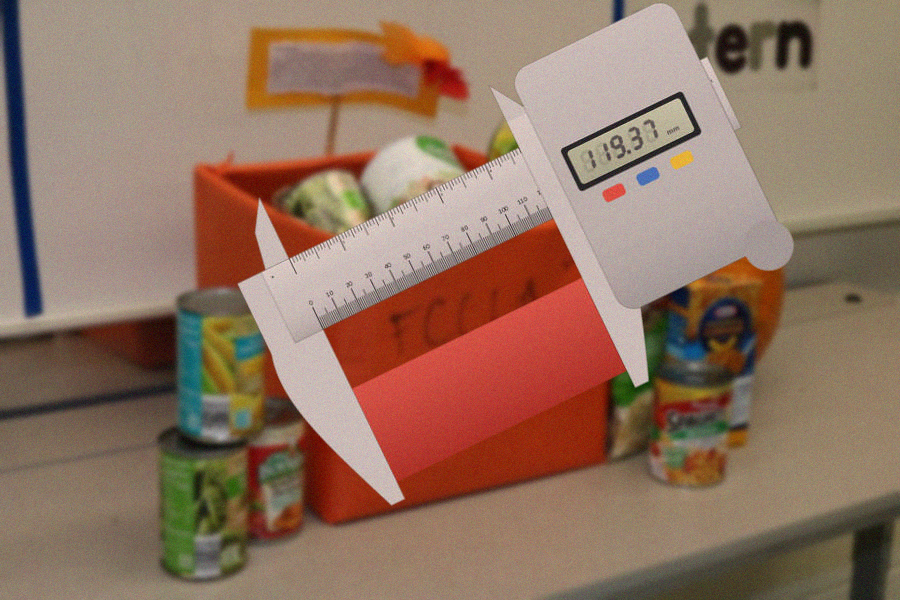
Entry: 119.37mm
